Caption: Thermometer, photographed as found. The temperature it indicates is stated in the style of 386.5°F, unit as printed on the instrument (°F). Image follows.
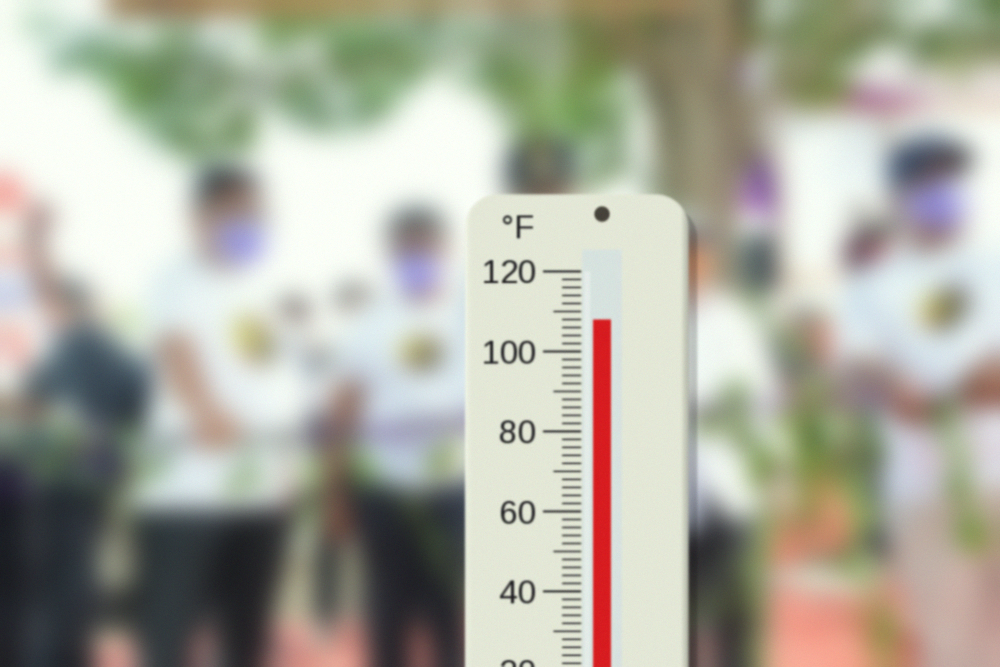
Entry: 108°F
